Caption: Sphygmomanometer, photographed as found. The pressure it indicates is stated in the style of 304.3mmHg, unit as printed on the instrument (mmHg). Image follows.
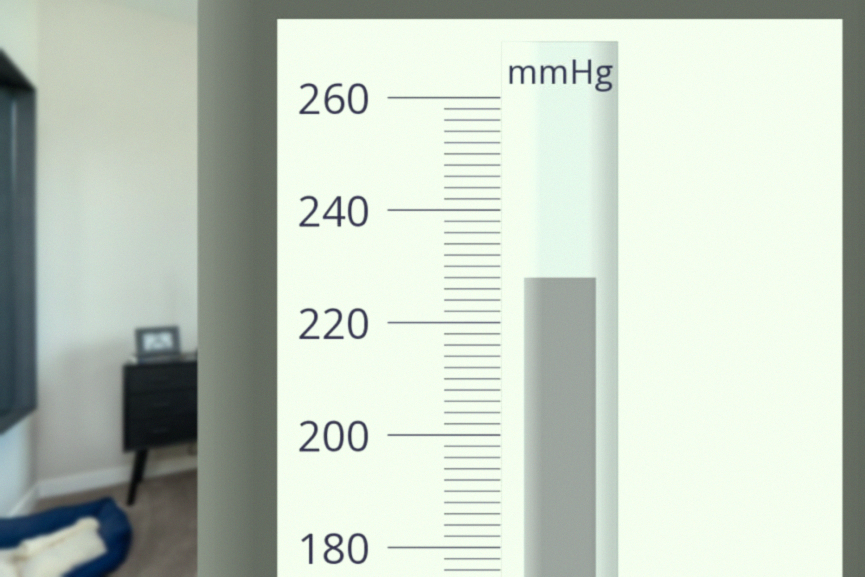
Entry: 228mmHg
